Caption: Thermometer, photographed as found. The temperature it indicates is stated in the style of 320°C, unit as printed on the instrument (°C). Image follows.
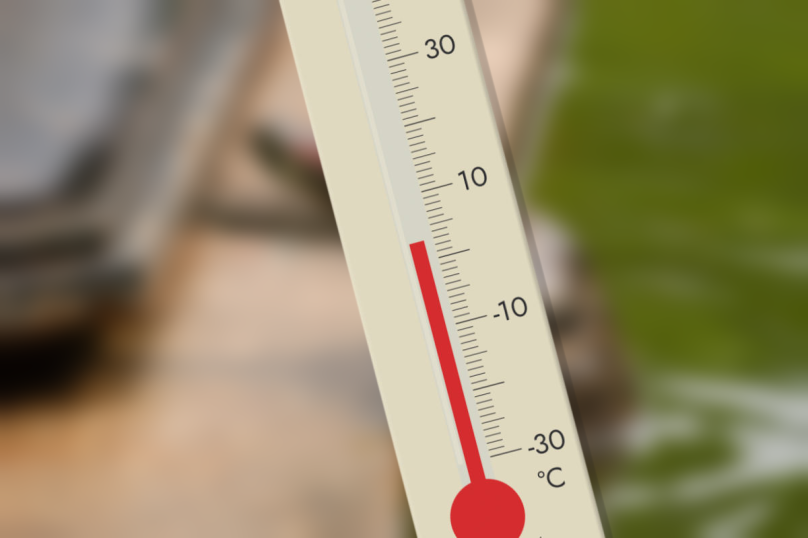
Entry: 3°C
